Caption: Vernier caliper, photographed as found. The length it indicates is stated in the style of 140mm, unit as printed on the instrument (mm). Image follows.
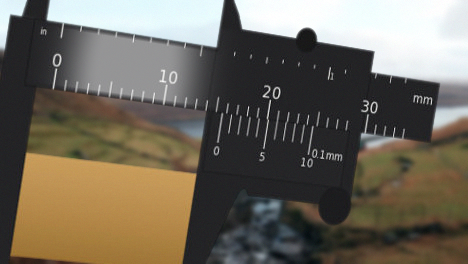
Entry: 15.6mm
